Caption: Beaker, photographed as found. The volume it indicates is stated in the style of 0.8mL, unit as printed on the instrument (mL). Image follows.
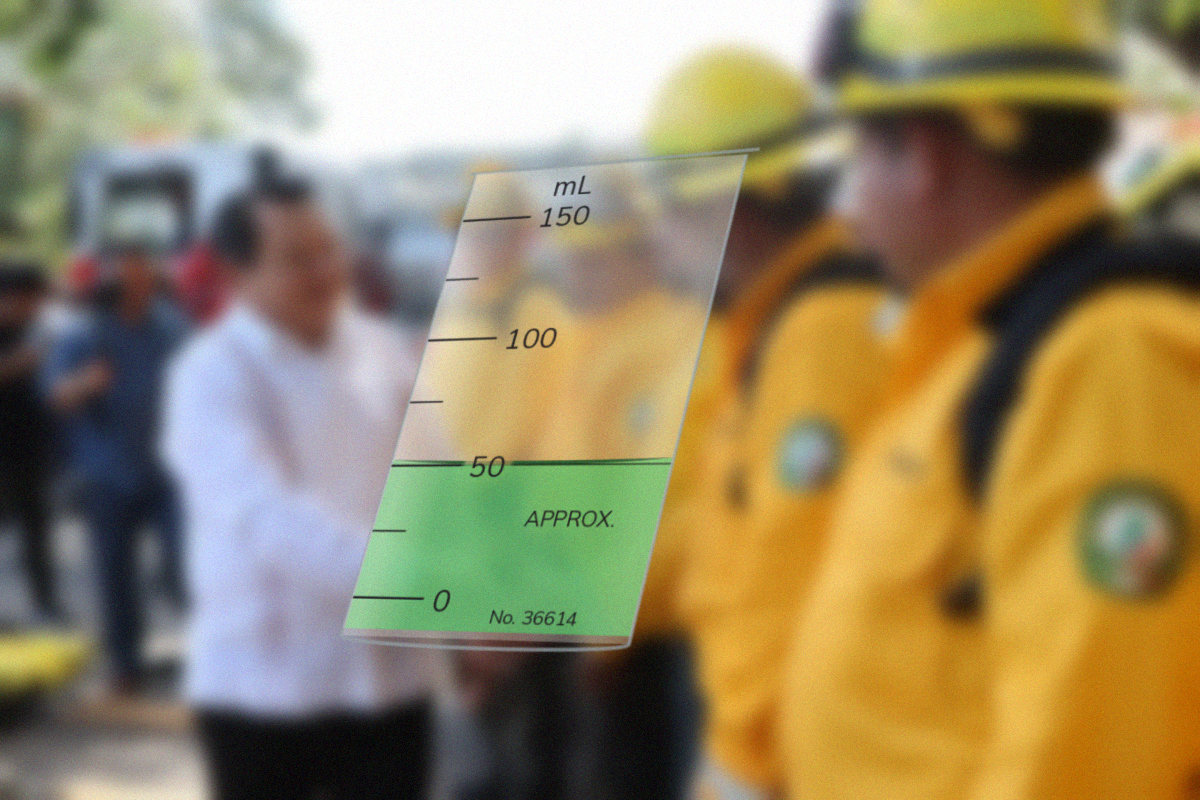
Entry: 50mL
